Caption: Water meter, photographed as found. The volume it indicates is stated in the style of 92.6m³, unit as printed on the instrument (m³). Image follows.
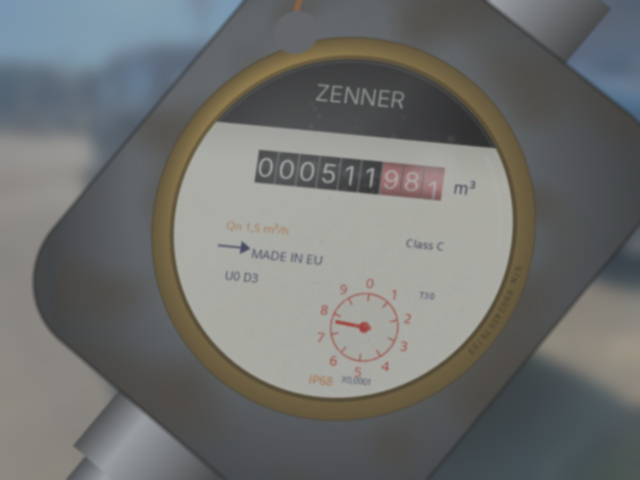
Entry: 511.9807m³
